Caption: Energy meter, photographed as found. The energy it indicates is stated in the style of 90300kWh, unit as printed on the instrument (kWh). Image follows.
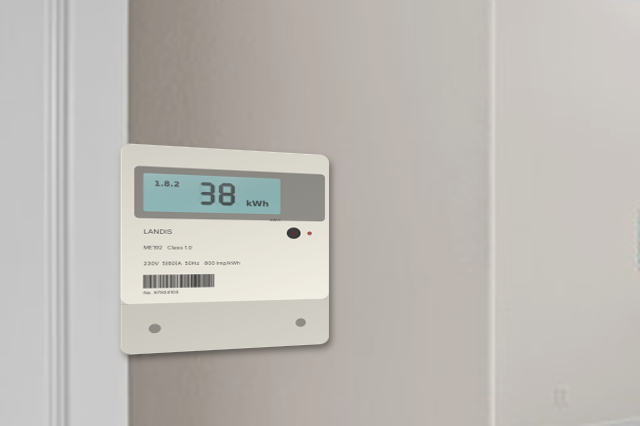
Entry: 38kWh
